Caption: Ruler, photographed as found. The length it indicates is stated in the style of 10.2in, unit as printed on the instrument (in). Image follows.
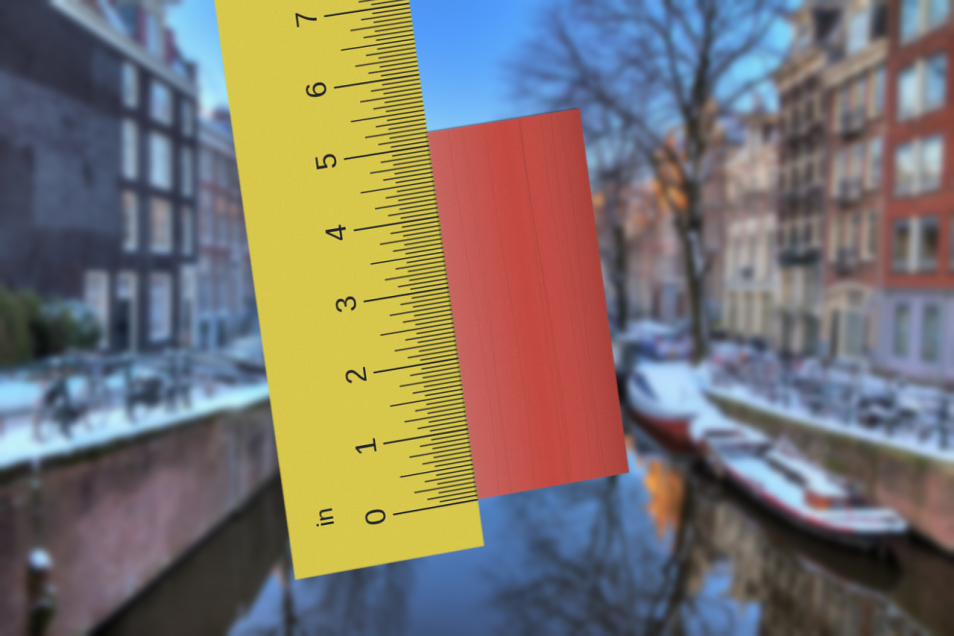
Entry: 5.1875in
